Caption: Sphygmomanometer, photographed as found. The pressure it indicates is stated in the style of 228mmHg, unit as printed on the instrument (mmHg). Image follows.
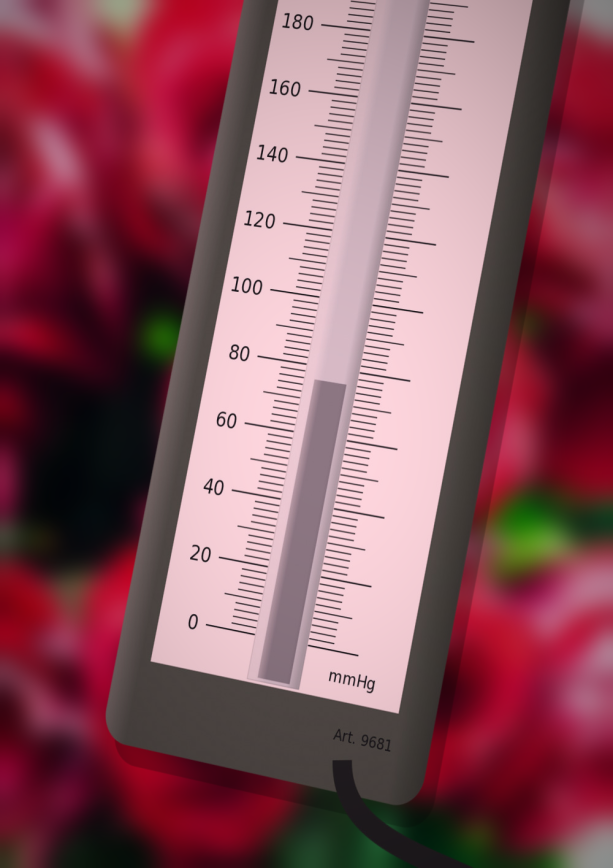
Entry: 76mmHg
